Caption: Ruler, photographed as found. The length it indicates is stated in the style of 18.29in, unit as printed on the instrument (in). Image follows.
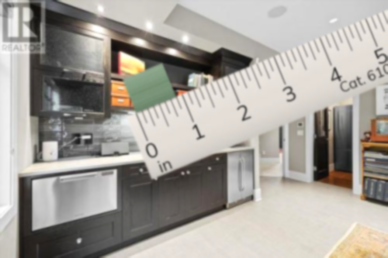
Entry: 0.875in
